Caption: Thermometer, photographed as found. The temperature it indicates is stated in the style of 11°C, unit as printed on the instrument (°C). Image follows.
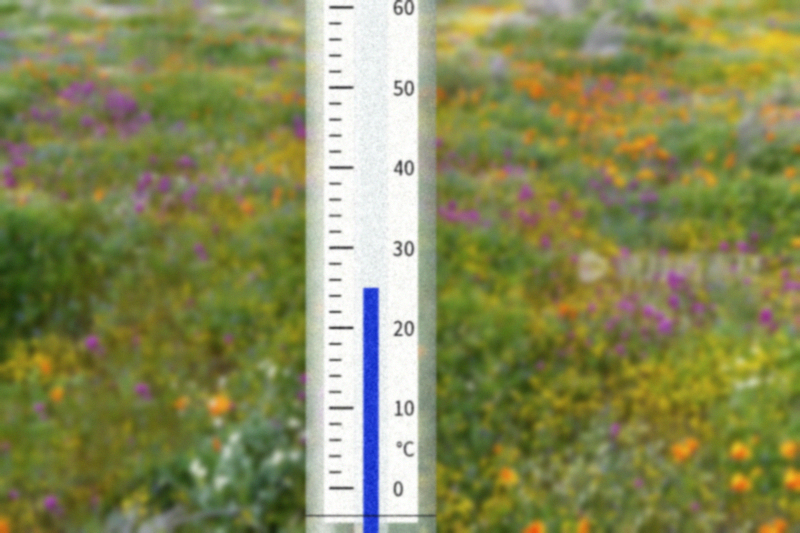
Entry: 25°C
